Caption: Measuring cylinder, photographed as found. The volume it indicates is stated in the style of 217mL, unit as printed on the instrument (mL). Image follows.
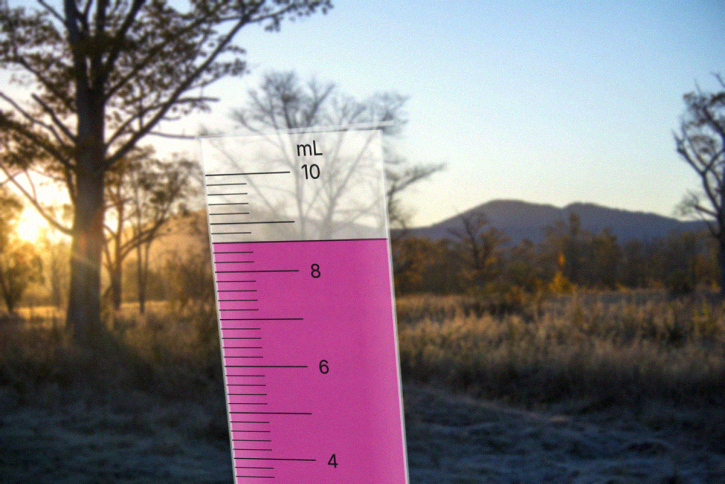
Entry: 8.6mL
